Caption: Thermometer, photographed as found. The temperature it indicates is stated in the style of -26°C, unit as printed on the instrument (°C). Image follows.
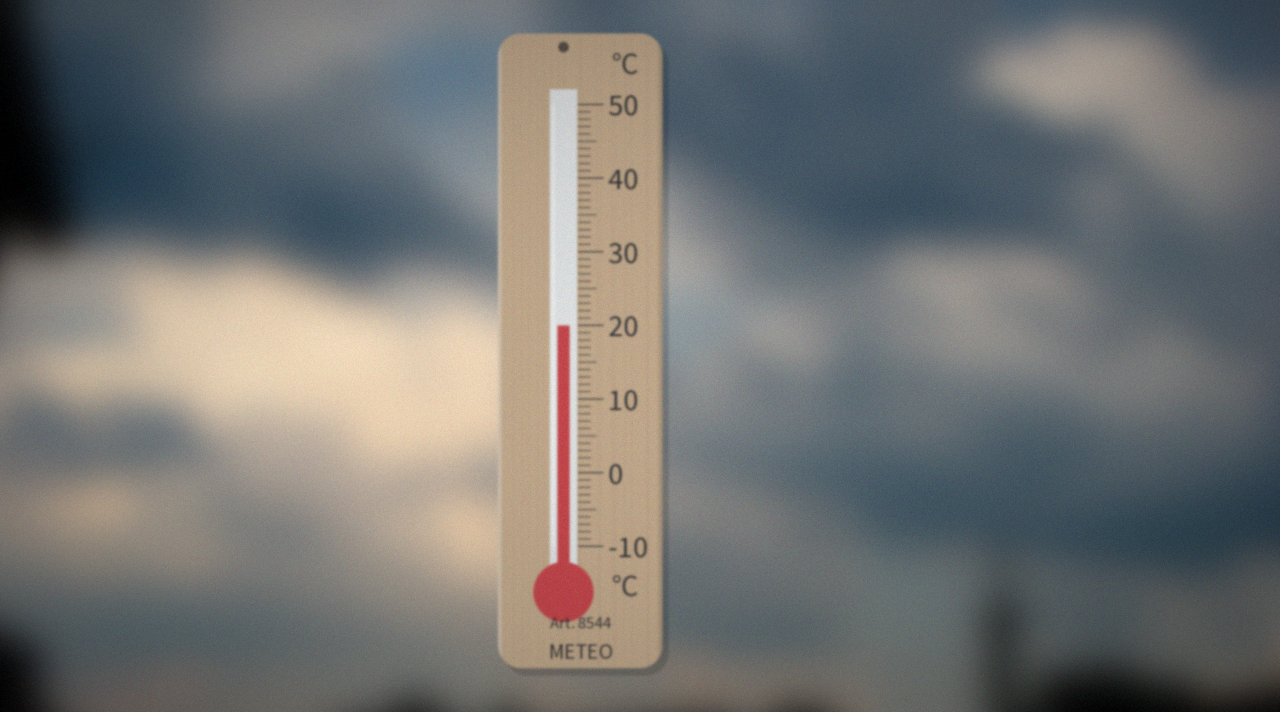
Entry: 20°C
